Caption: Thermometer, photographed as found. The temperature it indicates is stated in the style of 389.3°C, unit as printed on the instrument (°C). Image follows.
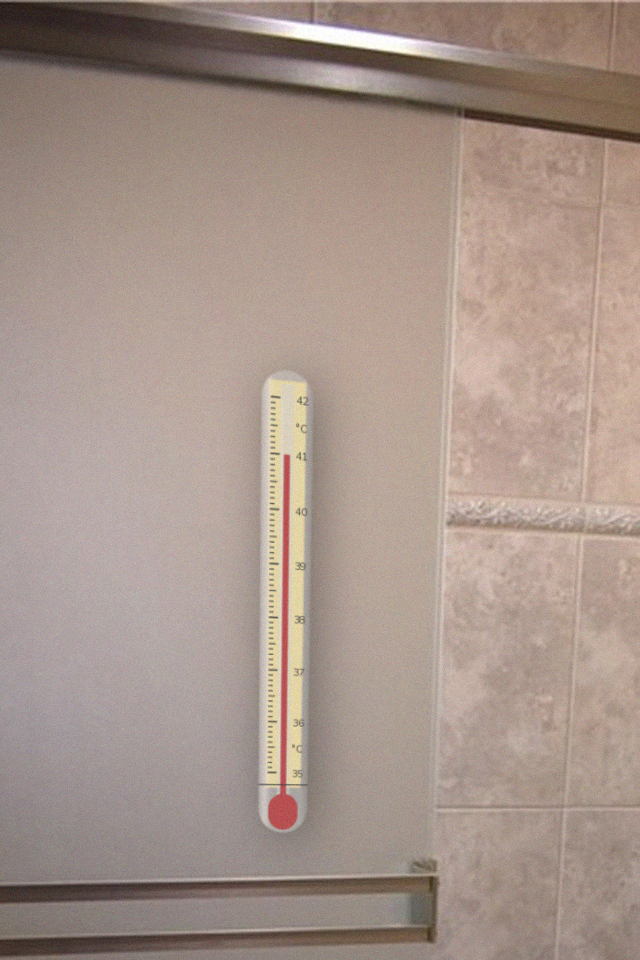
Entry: 41°C
